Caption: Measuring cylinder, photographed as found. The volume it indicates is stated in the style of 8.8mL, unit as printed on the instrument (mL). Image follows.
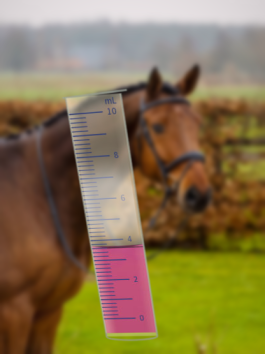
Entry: 3.6mL
